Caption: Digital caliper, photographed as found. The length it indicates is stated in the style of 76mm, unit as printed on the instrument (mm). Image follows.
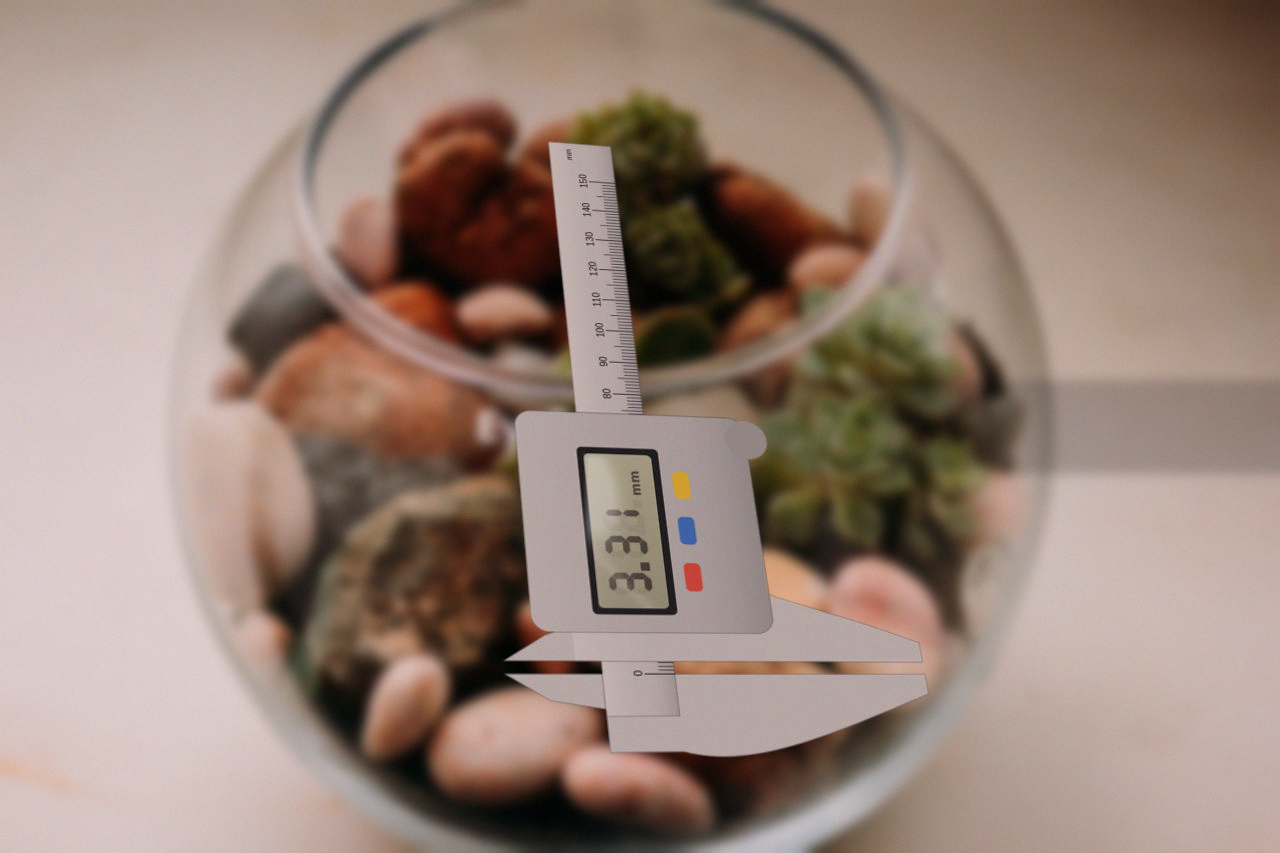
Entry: 3.31mm
